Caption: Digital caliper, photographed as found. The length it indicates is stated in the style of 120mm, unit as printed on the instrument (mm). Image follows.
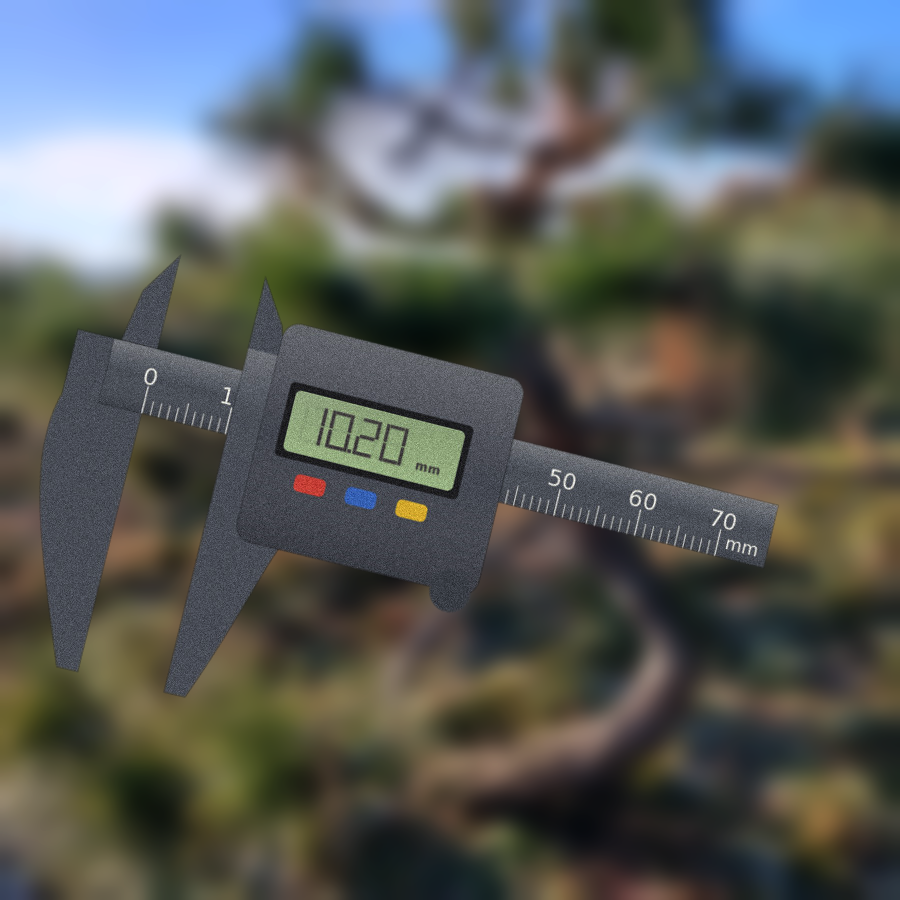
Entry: 10.20mm
